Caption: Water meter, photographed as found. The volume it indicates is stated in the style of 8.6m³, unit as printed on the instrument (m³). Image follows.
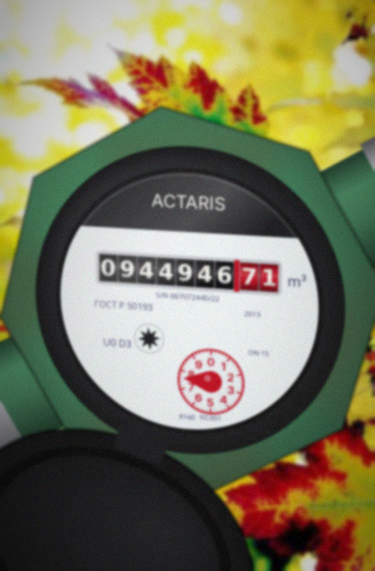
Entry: 944946.717m³
